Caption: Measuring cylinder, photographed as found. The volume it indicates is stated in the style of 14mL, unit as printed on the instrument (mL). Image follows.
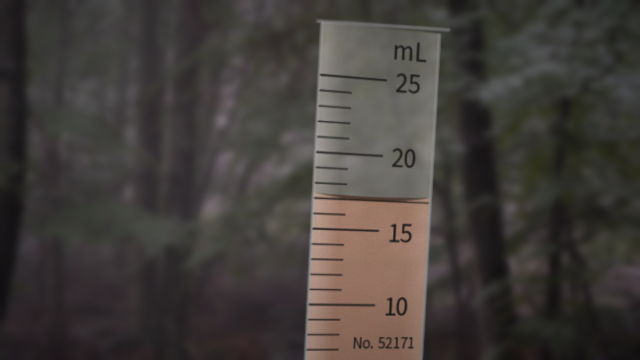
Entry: 17mL
